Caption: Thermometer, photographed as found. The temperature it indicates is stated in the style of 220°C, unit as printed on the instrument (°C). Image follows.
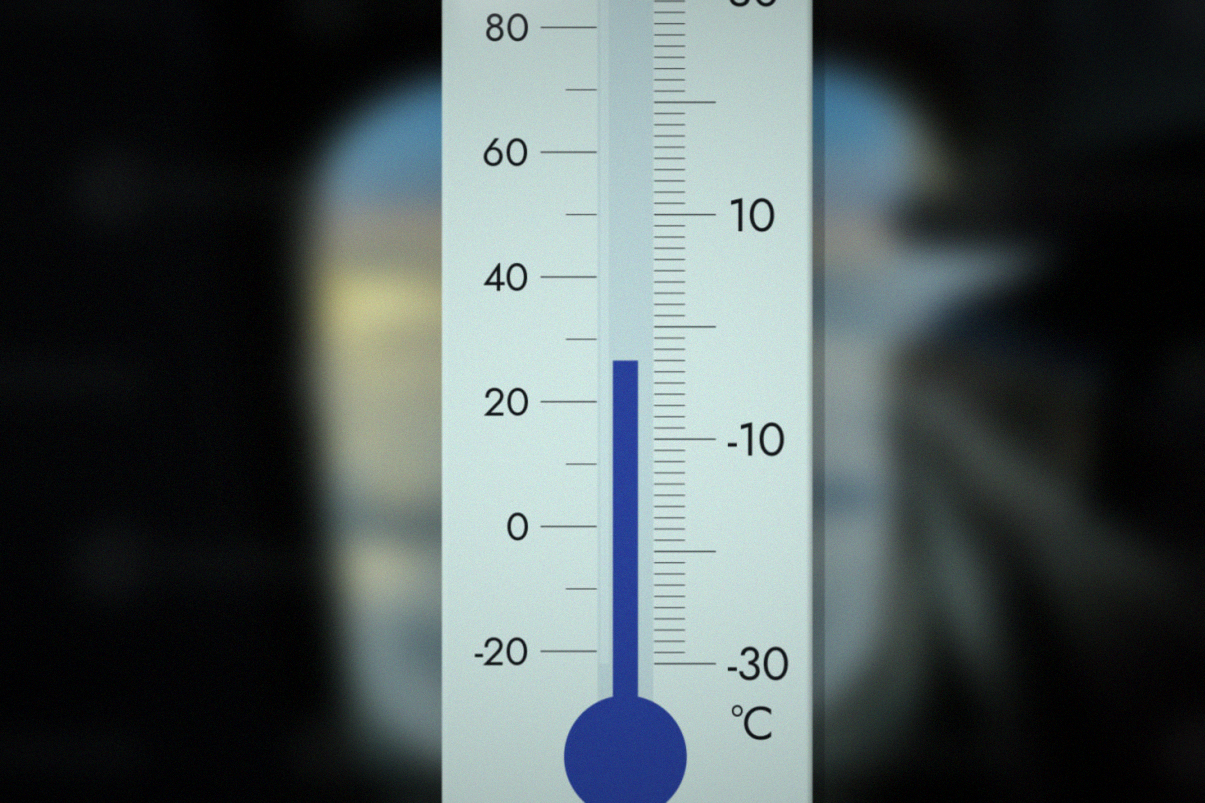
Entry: -3°C
